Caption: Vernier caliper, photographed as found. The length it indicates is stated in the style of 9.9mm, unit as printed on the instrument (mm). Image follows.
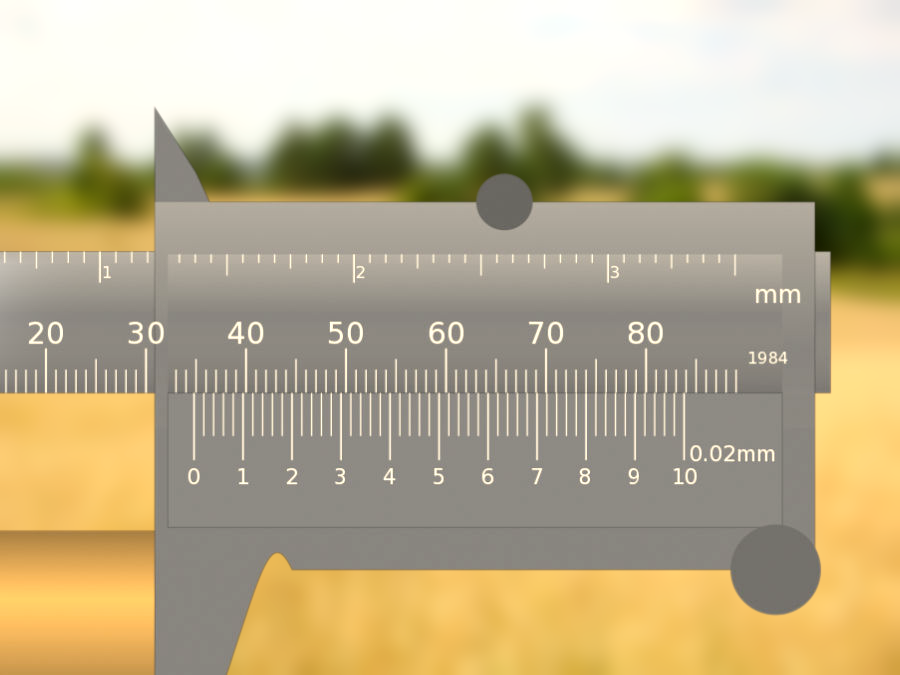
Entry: 34.8mm
